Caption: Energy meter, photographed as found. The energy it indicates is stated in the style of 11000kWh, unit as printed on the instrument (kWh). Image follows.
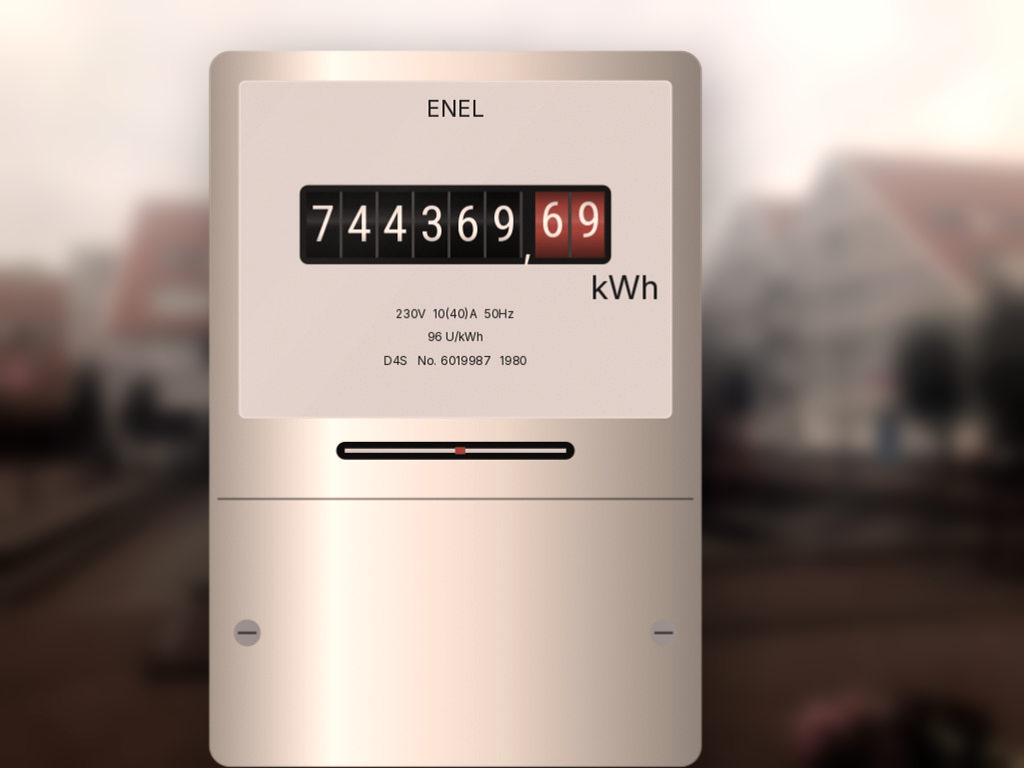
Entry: 744369.69kWh
